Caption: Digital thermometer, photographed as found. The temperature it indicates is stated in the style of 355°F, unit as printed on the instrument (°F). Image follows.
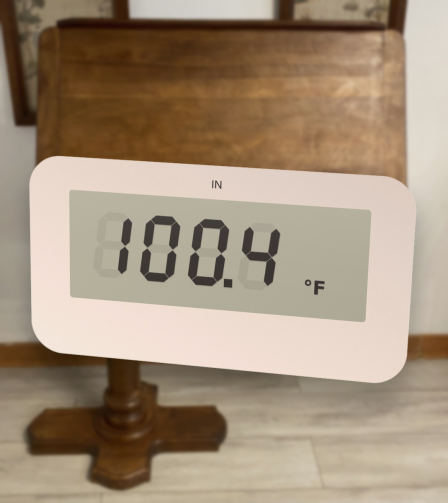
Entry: 100.4°F
